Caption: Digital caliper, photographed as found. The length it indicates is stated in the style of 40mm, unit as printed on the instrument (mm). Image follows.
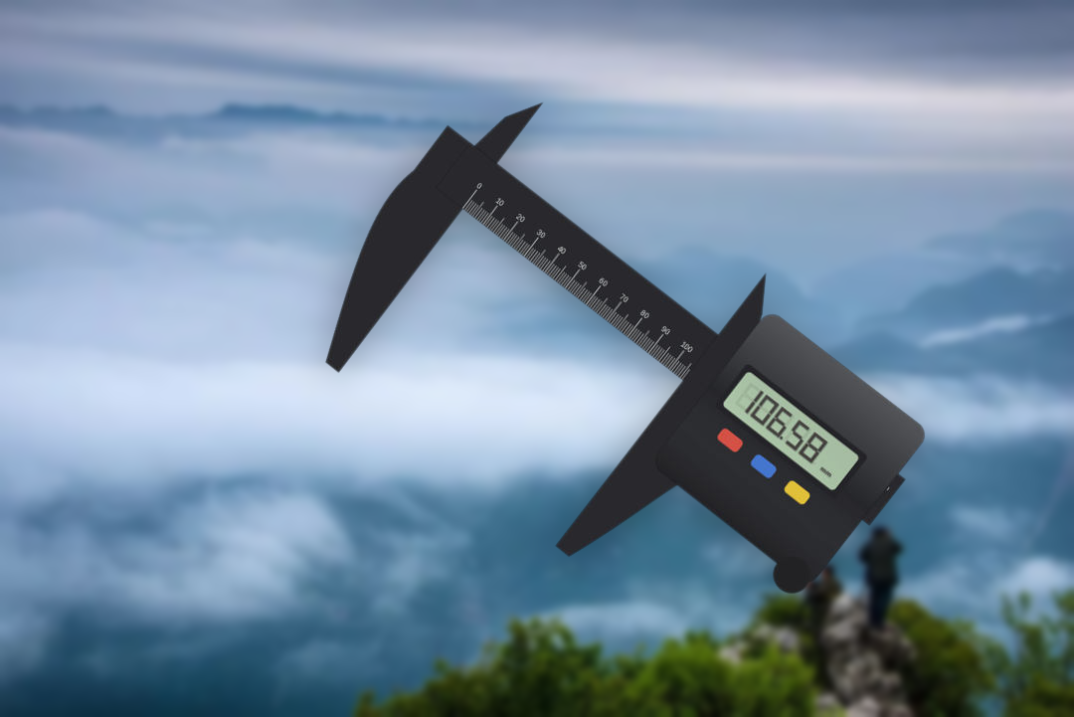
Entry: 106.58mm
